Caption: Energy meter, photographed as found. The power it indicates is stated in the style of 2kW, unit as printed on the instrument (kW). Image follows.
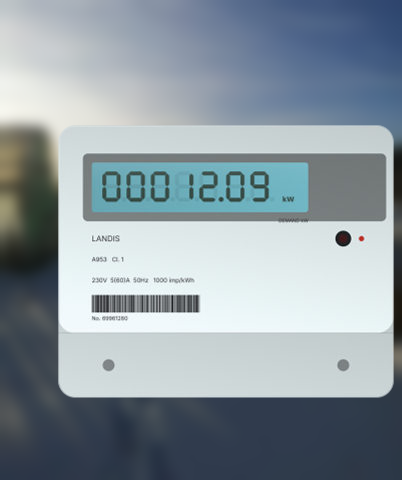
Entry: 12.09kW
